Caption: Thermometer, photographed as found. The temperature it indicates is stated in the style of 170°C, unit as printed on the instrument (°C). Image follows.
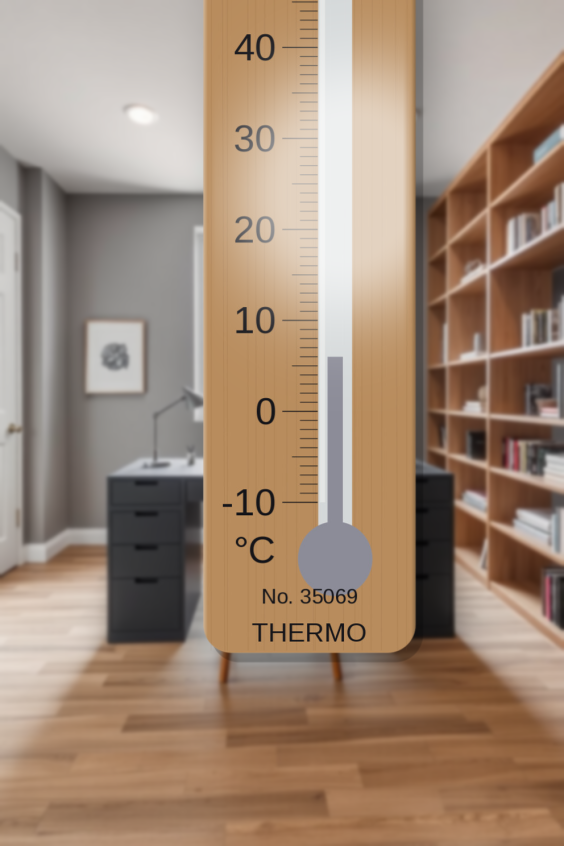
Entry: 6°C
